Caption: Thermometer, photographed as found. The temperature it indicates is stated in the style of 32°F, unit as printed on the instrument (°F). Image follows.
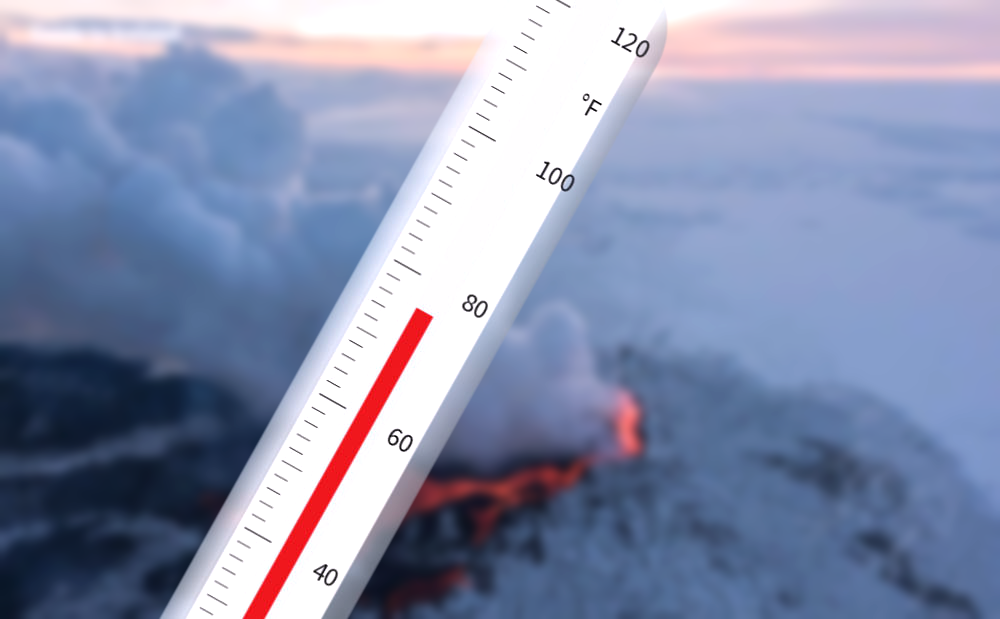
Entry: 76°F
